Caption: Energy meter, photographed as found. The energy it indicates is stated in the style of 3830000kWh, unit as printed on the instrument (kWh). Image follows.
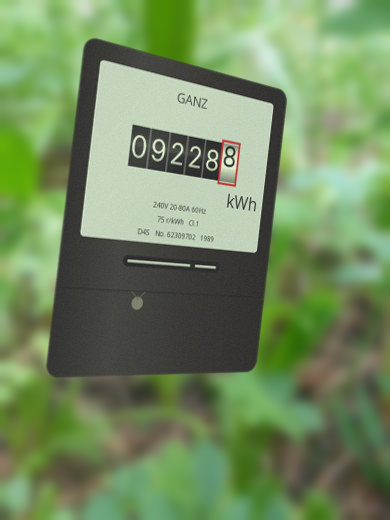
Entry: 9228.8kWh
